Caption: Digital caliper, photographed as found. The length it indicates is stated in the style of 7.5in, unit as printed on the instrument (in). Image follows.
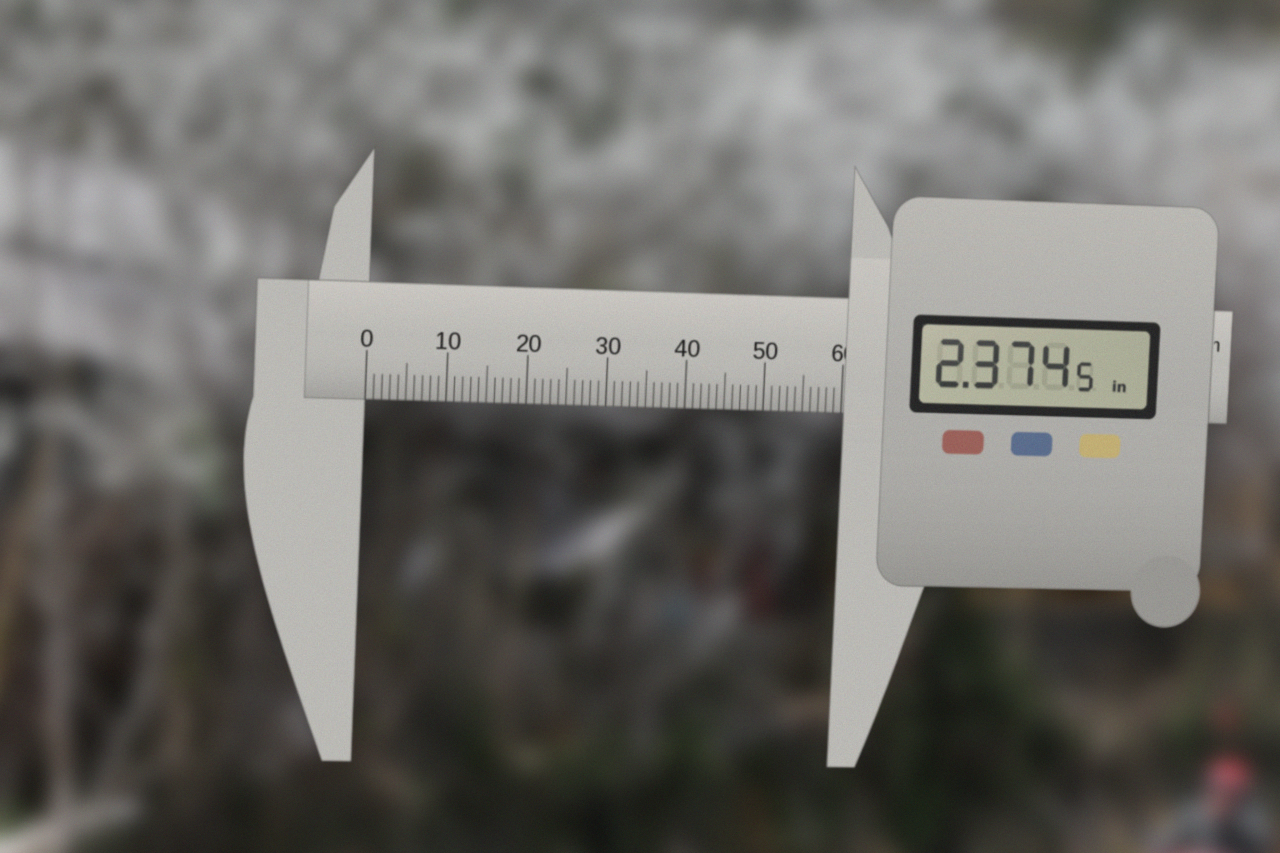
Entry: 2.3745in
